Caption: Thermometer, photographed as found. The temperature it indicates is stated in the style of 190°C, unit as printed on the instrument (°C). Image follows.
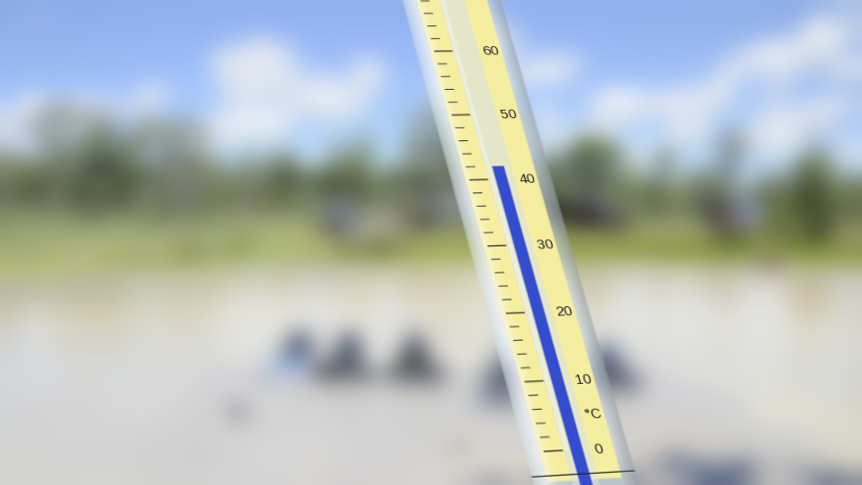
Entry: 42°C
